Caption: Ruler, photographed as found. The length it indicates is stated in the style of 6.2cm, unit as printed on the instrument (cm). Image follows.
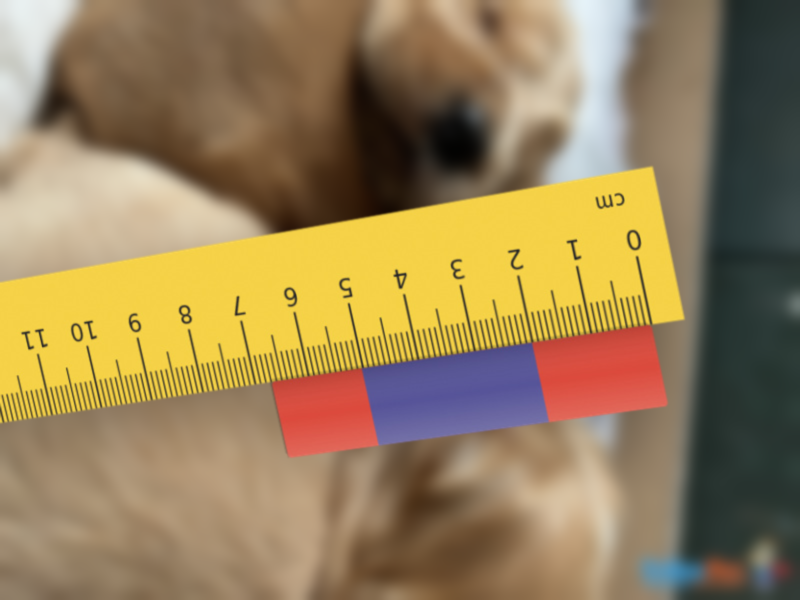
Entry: 6.7cm
